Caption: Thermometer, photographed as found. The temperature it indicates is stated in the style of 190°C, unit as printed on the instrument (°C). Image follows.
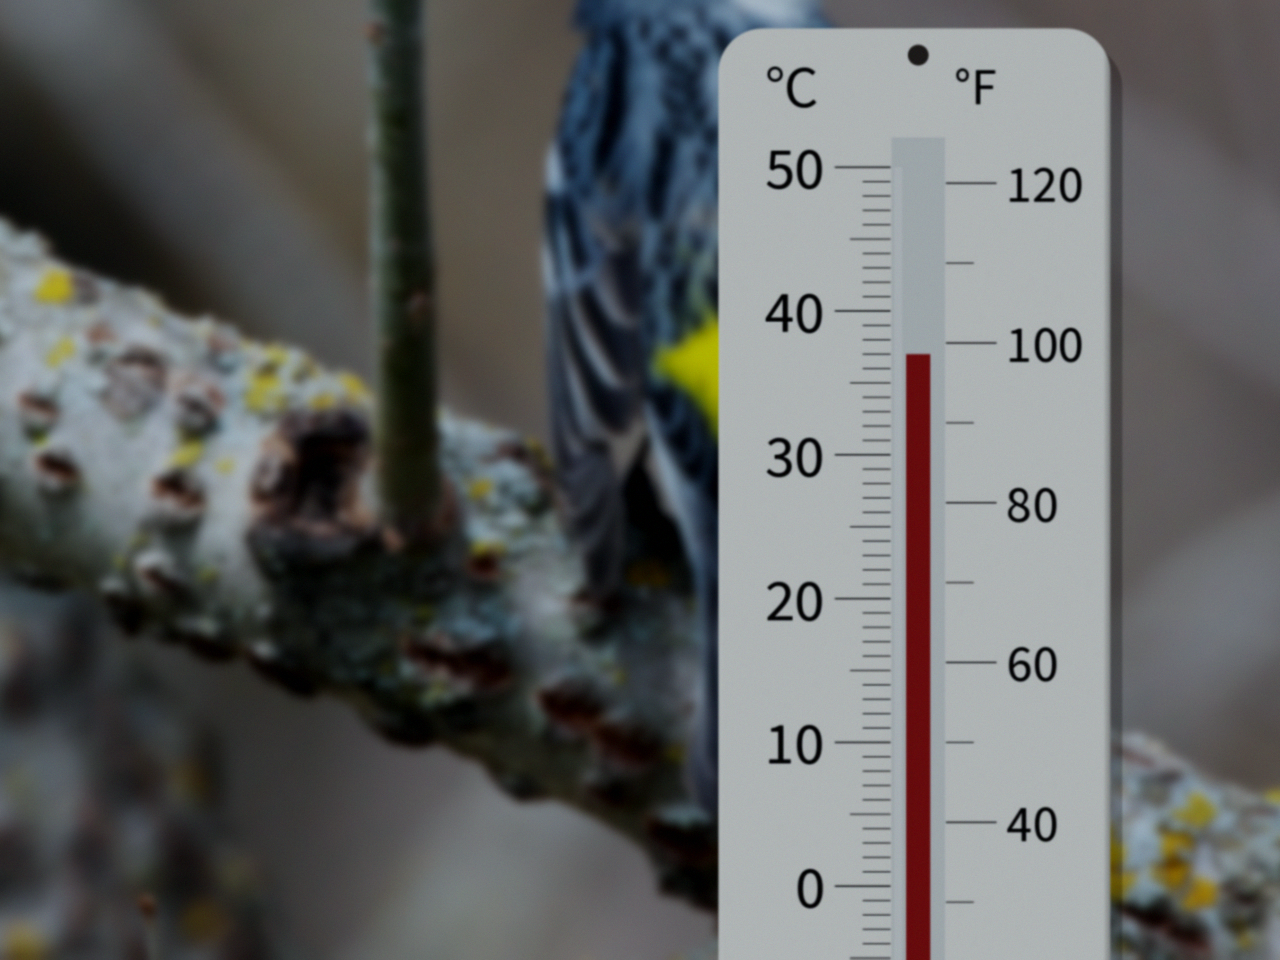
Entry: 37°C
